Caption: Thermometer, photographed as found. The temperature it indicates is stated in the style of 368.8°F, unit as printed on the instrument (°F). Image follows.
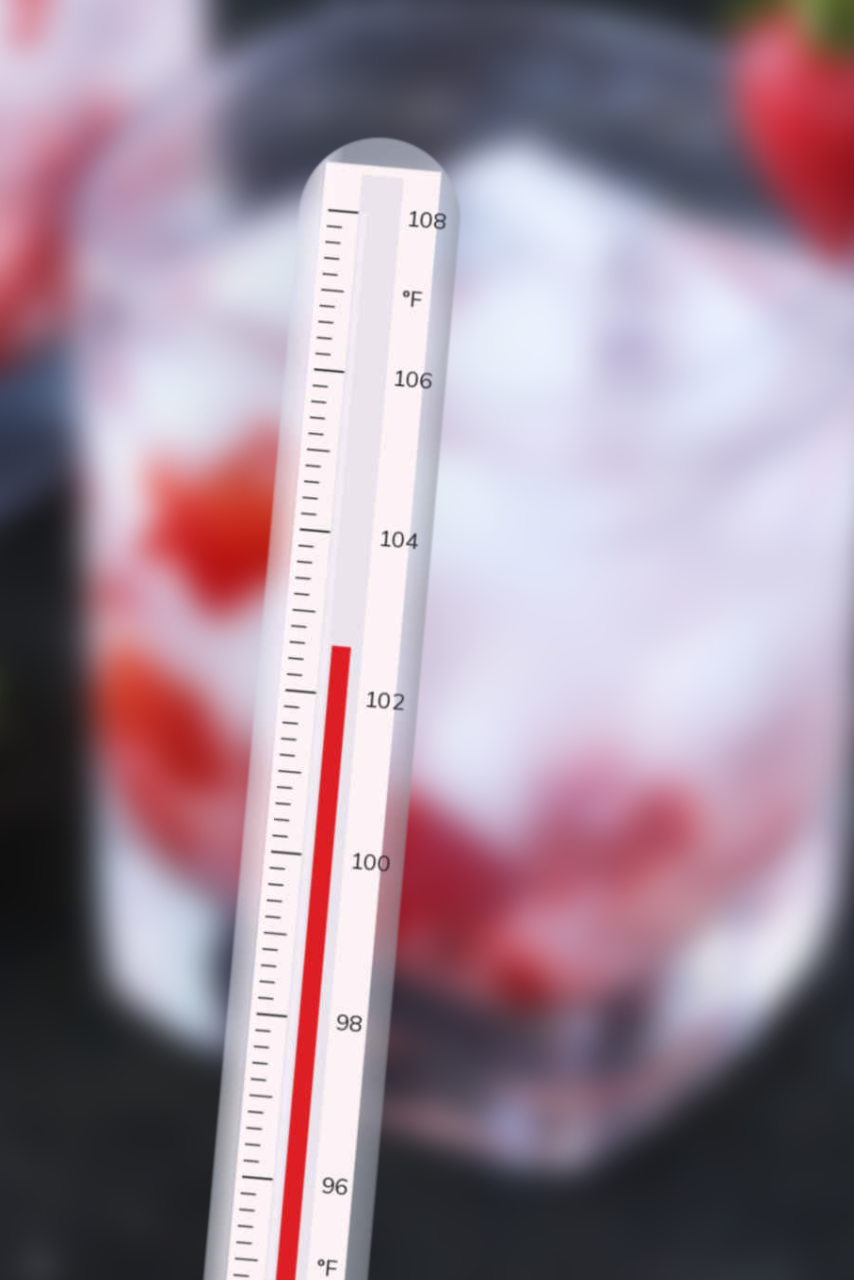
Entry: 102.6°F
